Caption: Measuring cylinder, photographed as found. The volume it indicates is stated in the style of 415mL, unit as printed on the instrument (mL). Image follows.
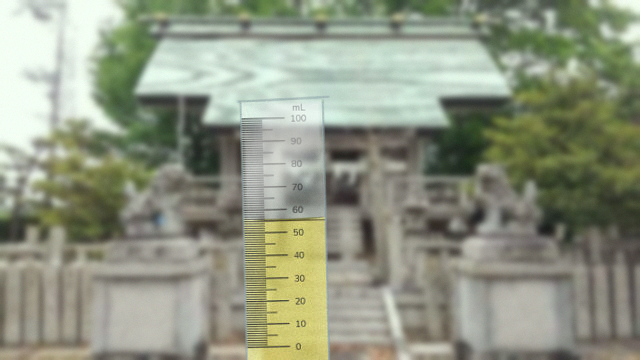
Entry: 55mL
